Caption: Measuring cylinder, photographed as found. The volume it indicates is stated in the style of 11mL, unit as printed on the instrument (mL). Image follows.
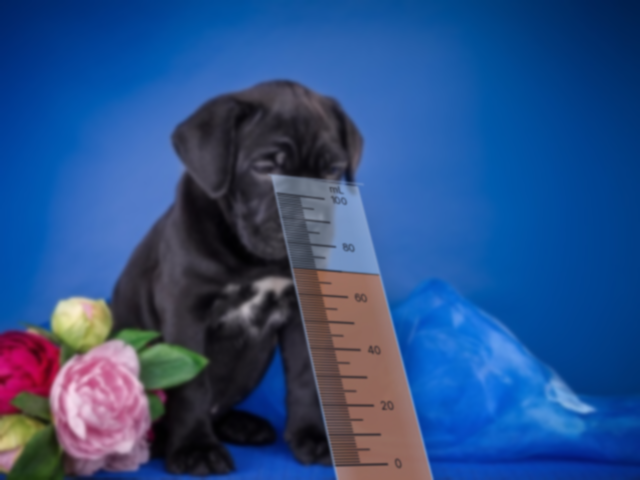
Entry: 70mL
